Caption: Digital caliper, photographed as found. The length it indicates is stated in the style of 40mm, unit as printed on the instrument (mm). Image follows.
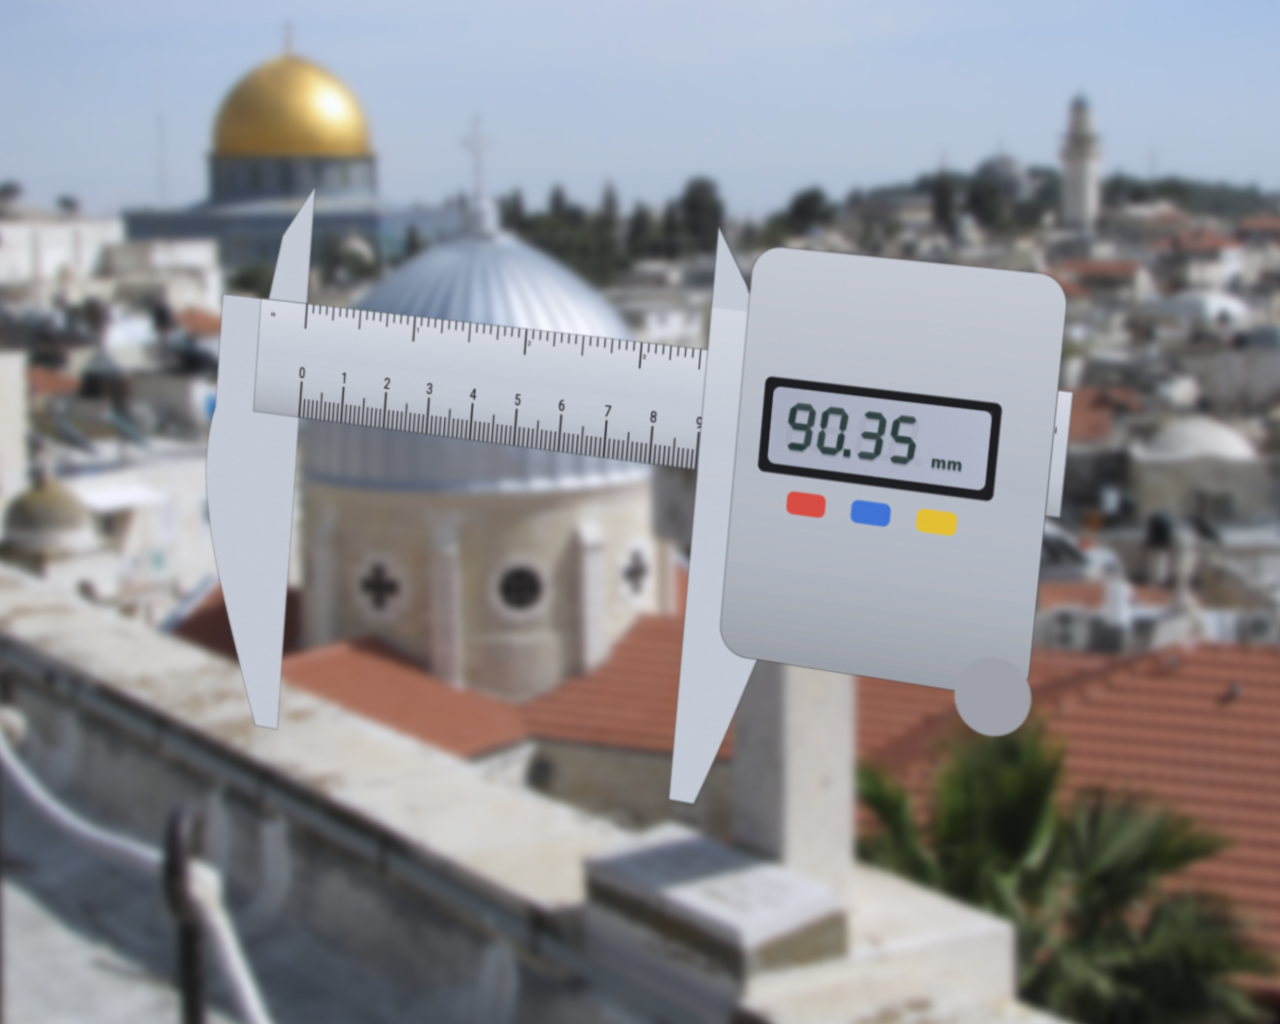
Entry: 90.35mm
